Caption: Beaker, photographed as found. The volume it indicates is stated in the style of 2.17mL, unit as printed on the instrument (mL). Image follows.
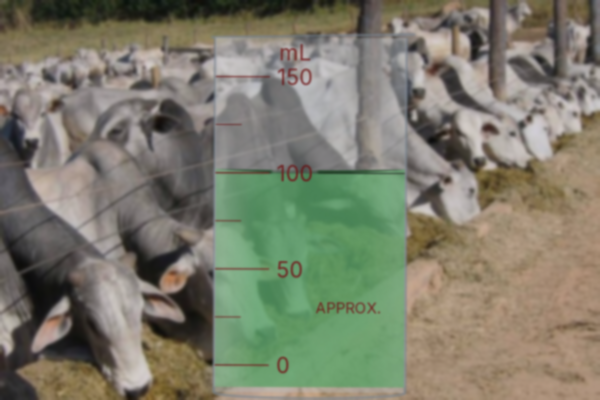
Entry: 100mL
